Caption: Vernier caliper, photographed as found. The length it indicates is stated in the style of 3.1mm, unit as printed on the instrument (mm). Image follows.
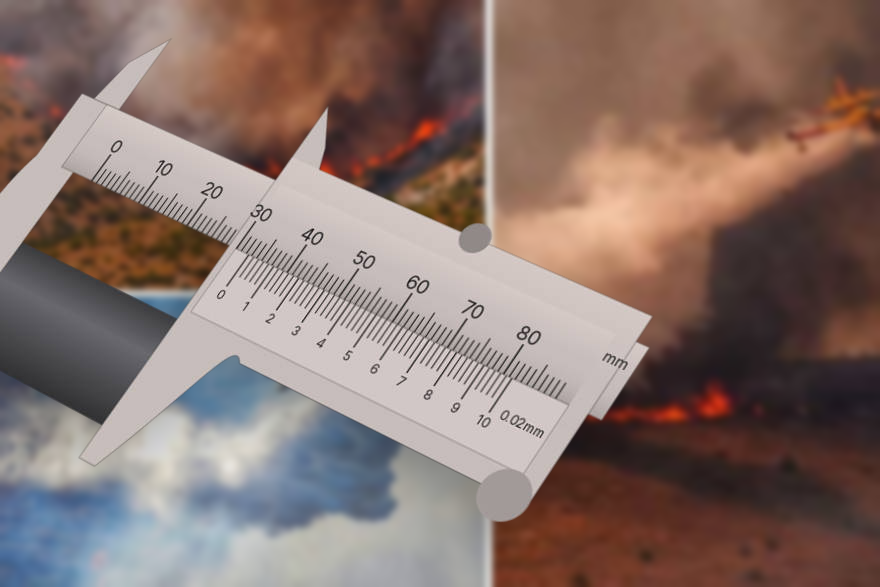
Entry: 32.5mm
